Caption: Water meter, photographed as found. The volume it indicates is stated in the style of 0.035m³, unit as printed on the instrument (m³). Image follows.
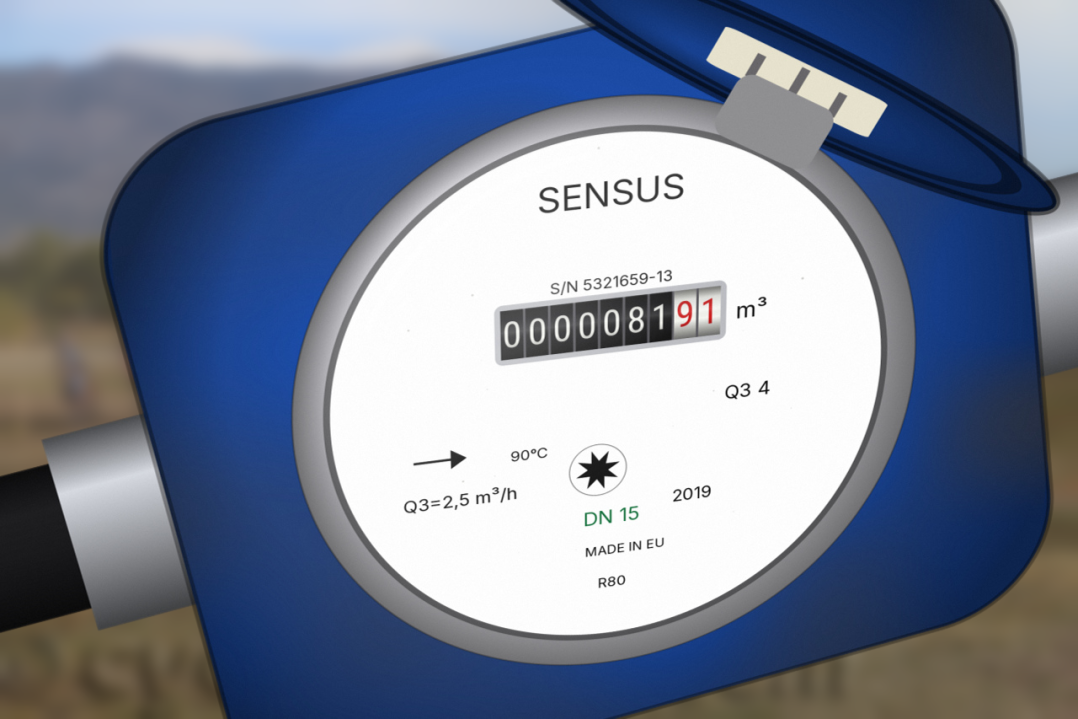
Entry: 81.91m³
